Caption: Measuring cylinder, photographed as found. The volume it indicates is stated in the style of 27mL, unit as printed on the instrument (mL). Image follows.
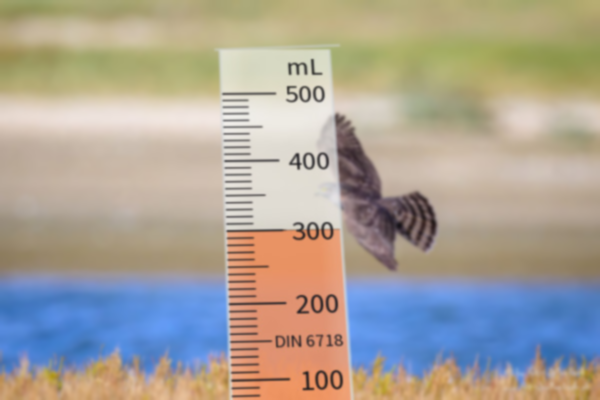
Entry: 300mL
